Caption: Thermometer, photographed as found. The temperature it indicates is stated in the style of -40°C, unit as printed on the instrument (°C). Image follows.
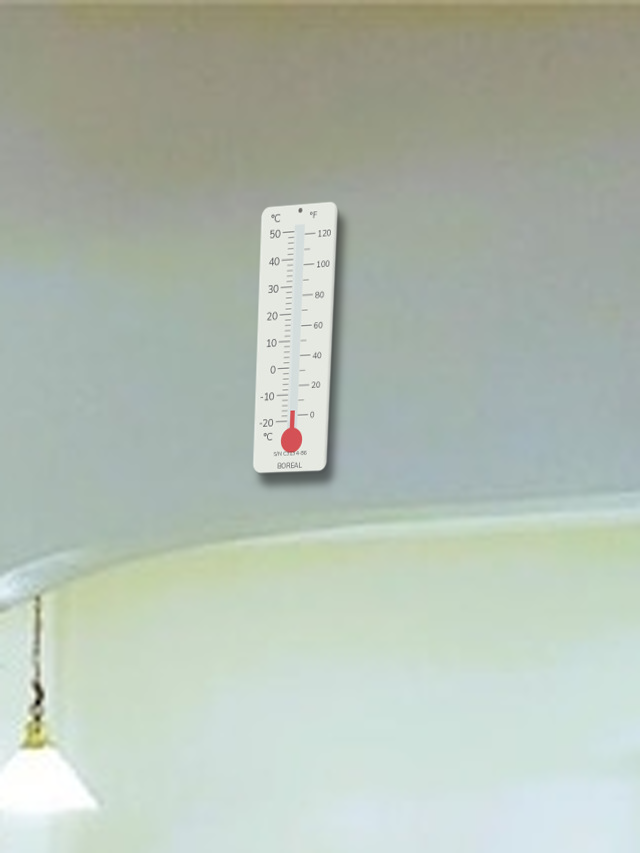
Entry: -16°C
